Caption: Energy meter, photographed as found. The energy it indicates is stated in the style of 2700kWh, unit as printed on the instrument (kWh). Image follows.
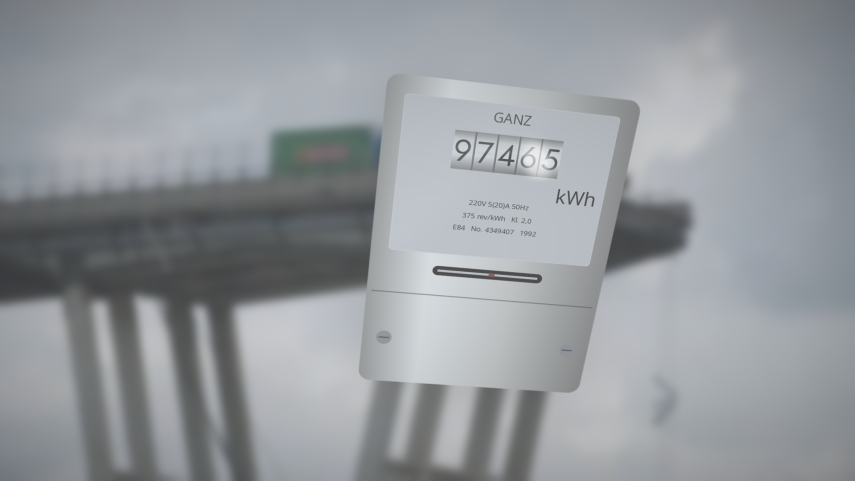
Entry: 97465kWh
